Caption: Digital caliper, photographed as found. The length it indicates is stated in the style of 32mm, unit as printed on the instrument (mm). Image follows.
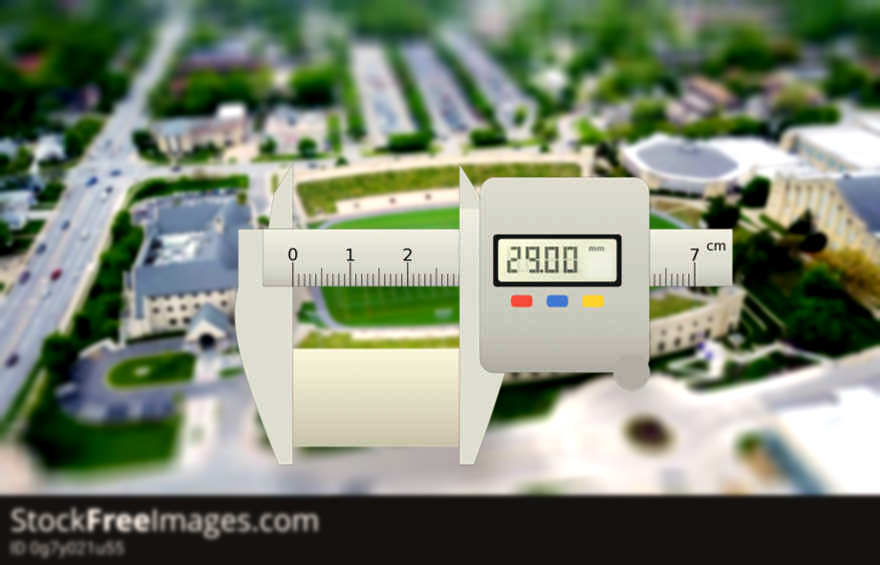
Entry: 29.00mm
